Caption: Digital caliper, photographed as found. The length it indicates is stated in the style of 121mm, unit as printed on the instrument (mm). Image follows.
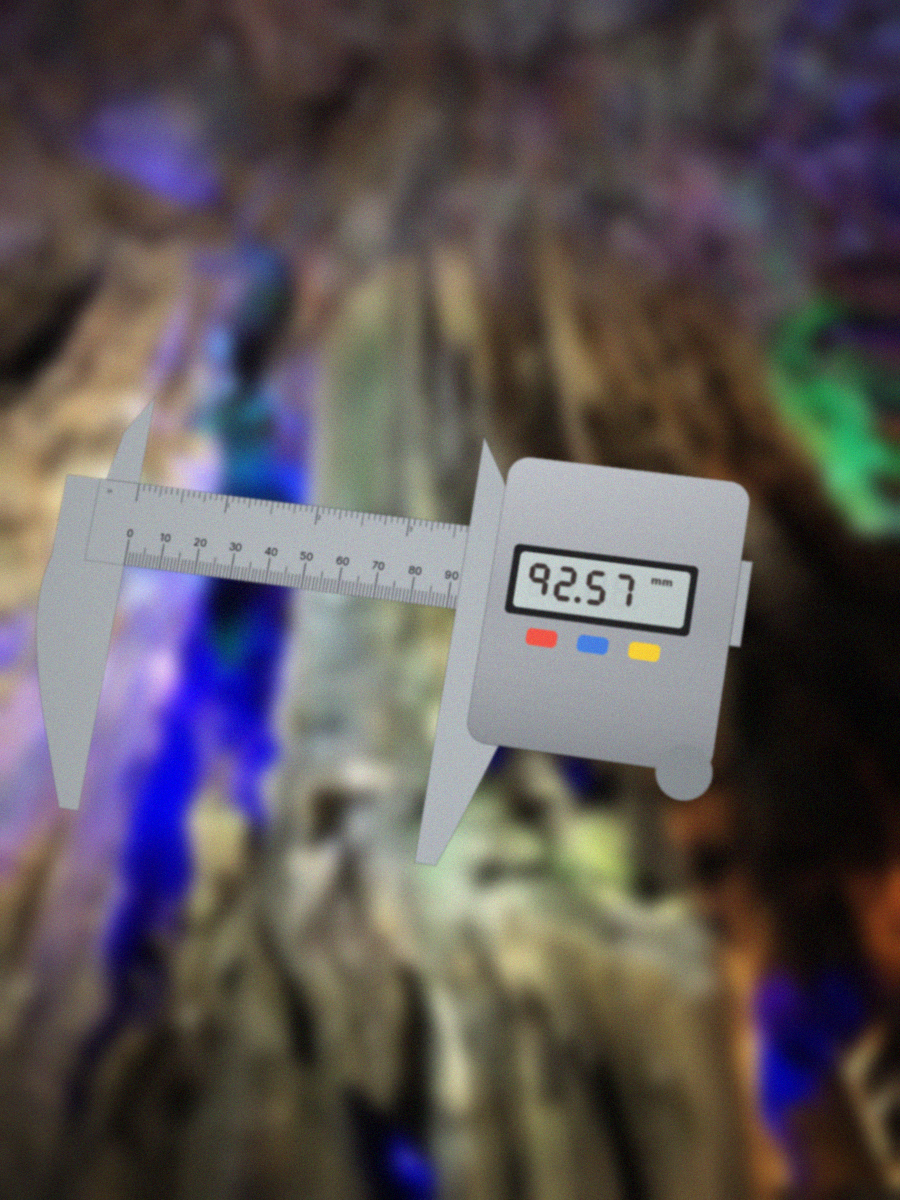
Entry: 92.57mm
